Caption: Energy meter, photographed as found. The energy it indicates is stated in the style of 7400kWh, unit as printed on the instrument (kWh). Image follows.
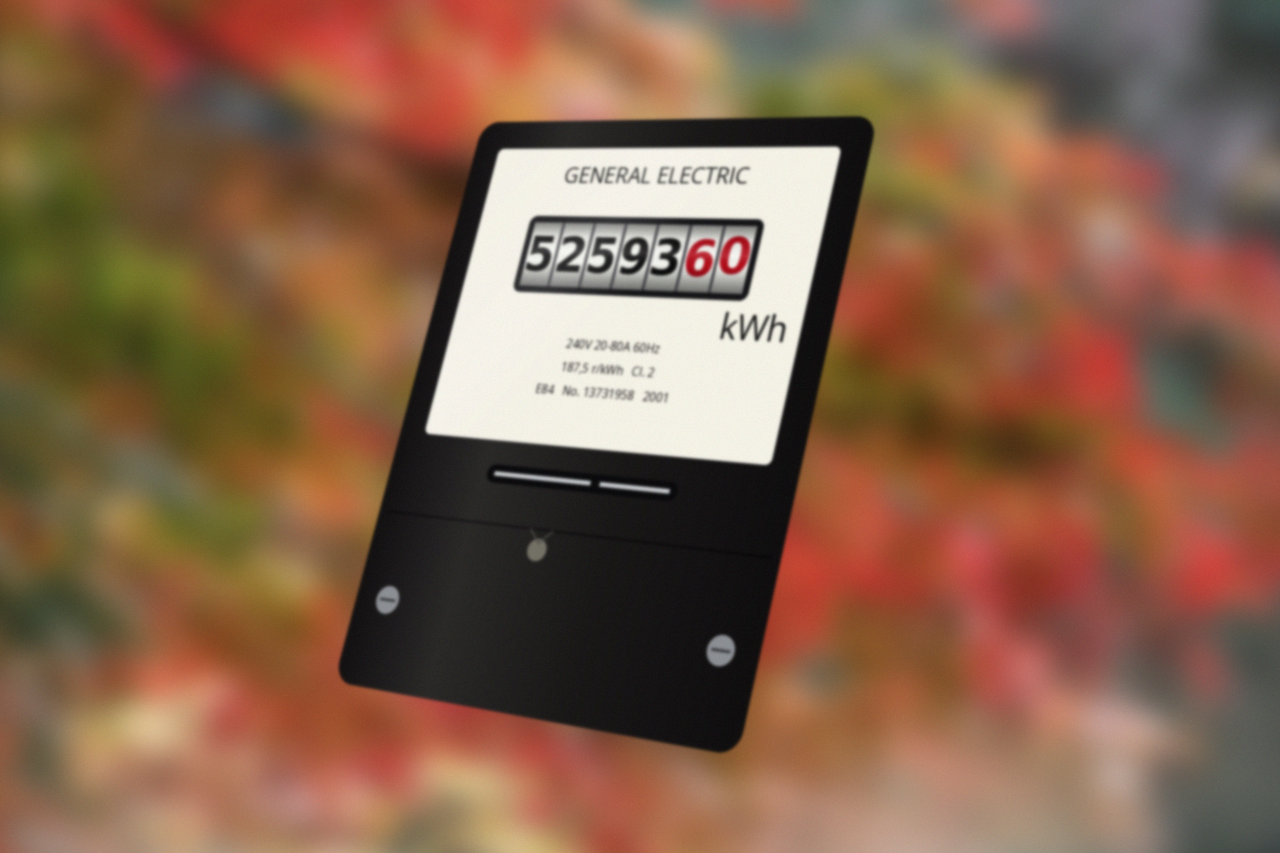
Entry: 52593.60kWh
